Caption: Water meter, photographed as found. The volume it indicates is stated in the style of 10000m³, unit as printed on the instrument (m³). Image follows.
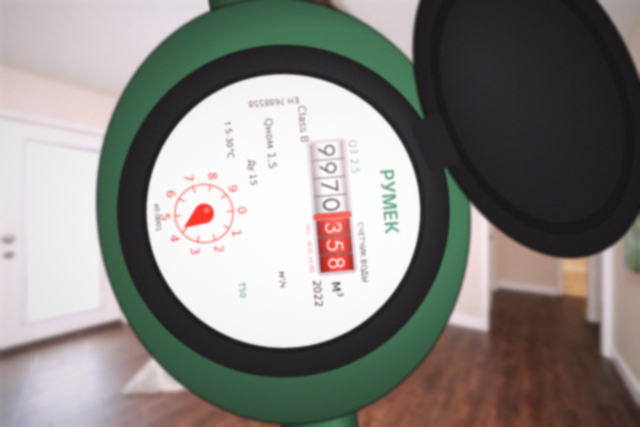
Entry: 9970.3584m³
